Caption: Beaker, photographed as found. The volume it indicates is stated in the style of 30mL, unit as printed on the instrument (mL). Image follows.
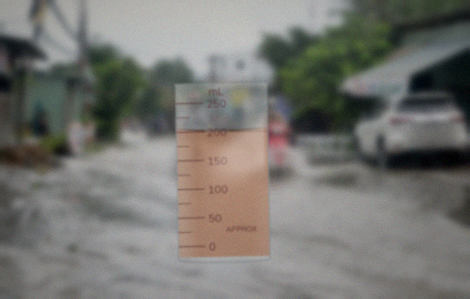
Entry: 200mL
